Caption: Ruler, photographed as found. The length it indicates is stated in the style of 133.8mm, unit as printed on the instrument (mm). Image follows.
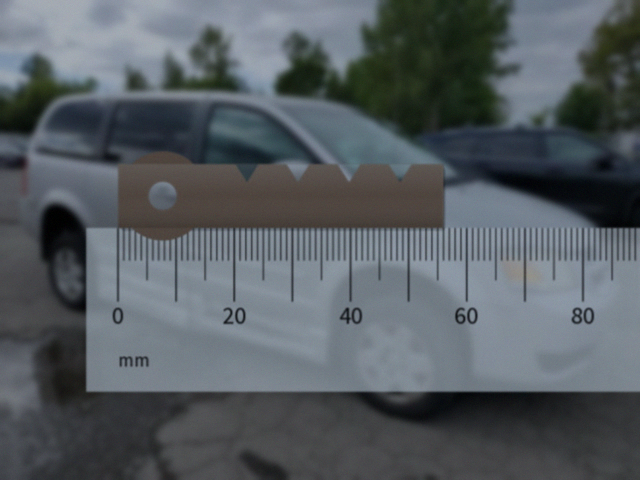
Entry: 56mm
